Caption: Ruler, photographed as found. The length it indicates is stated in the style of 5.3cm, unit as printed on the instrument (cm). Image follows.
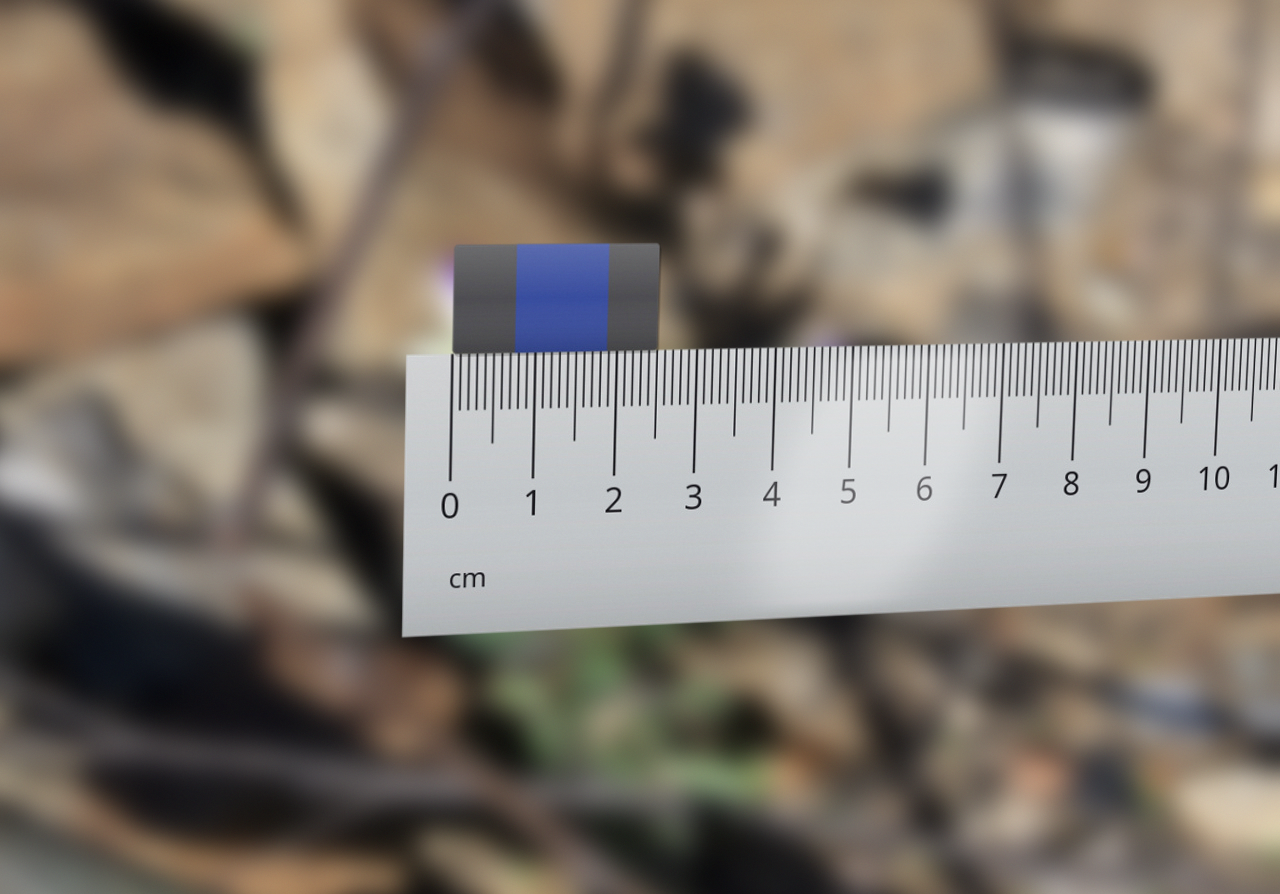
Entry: 2.5cm
